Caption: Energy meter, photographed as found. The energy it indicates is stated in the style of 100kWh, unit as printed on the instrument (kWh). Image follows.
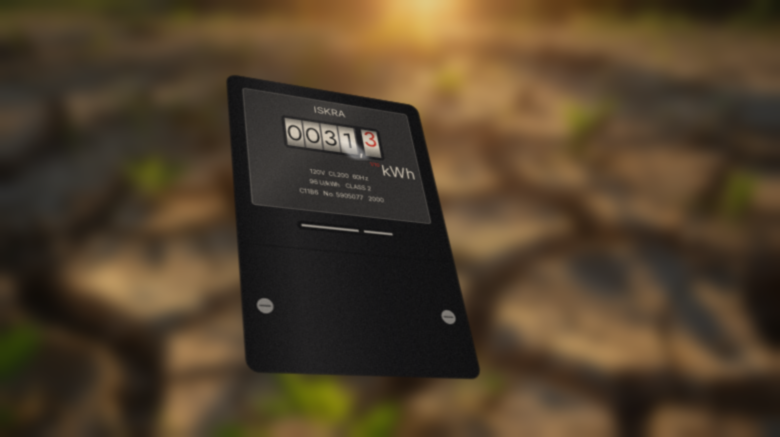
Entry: 31.3kWh
